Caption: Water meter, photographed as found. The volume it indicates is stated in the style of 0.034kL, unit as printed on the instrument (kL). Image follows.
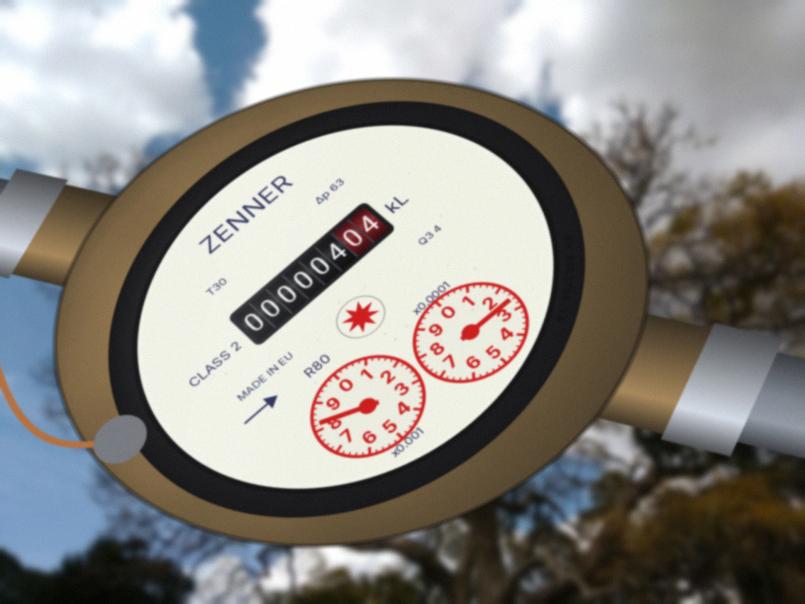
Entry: 4.0482kL
